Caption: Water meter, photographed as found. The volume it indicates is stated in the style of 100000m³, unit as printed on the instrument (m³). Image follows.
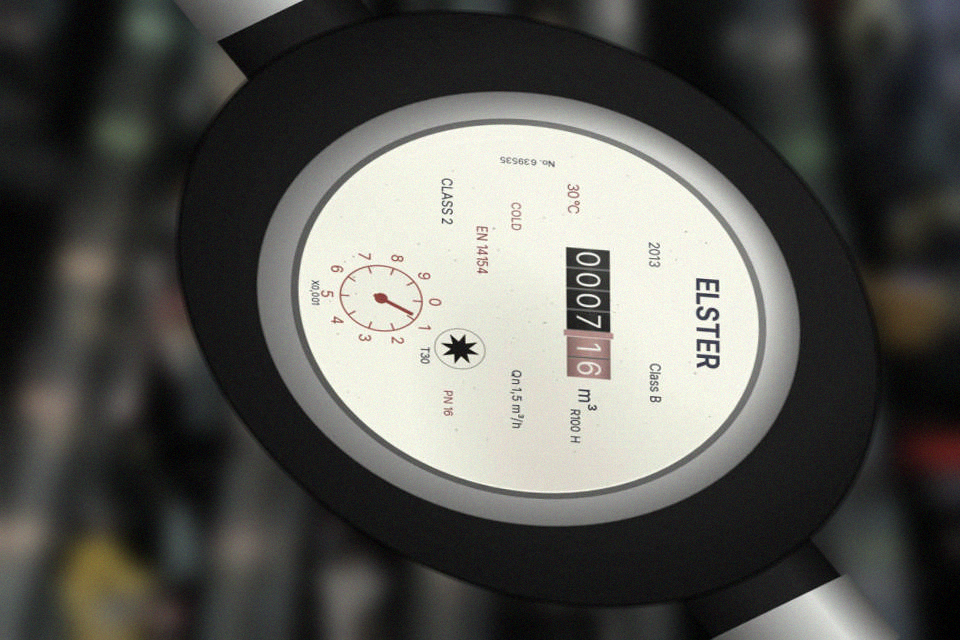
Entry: 7.160m³
